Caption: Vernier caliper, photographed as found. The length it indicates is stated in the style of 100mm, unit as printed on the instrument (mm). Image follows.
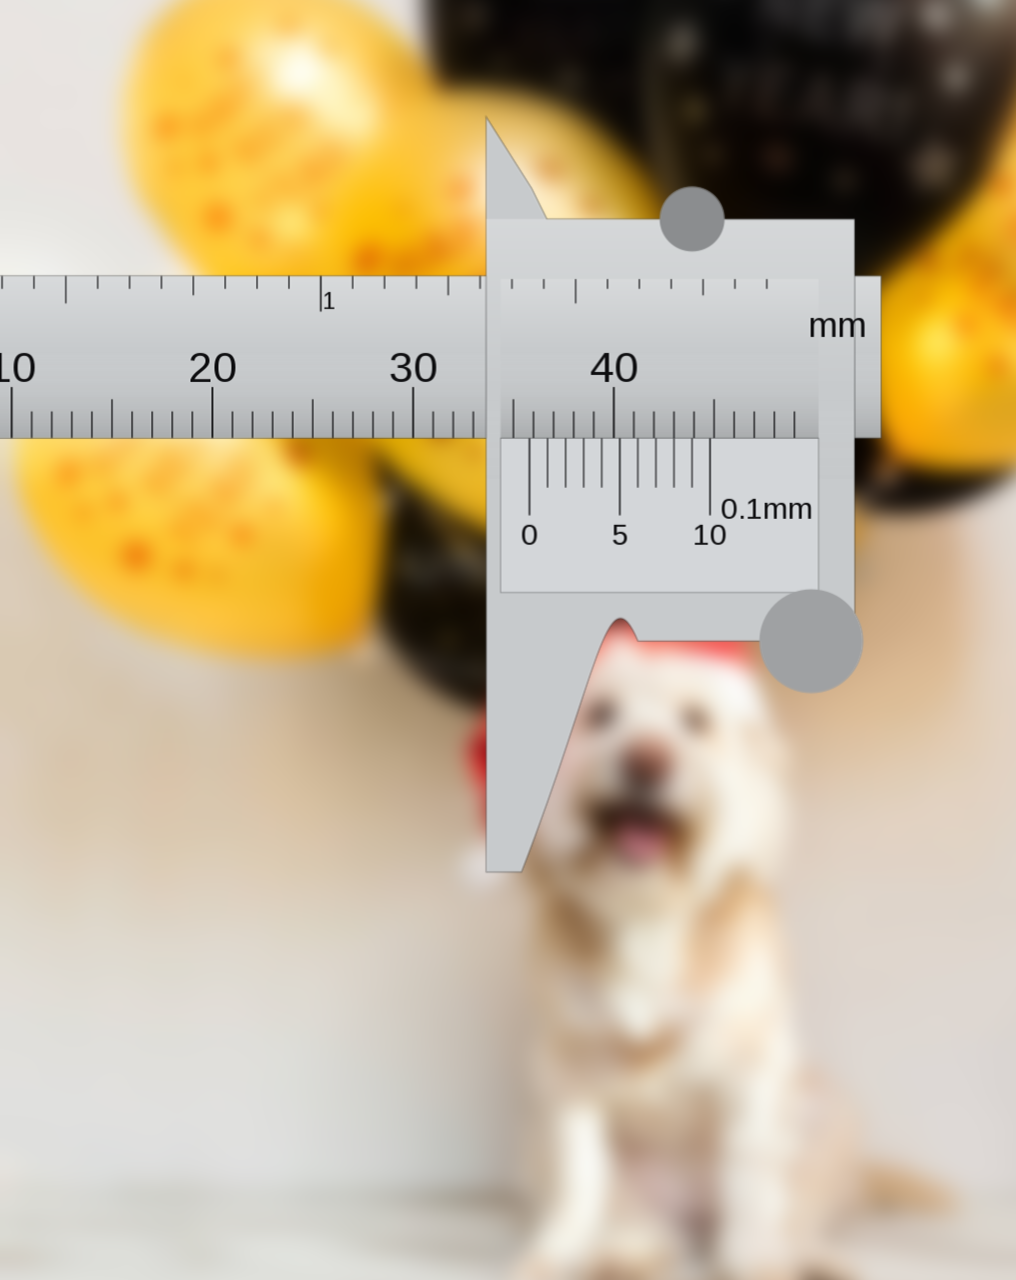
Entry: 35.8mm
